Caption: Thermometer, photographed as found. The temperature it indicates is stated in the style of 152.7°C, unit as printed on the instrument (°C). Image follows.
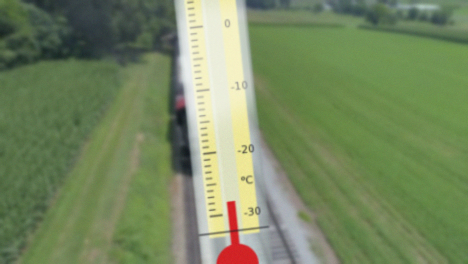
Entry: -28°C
